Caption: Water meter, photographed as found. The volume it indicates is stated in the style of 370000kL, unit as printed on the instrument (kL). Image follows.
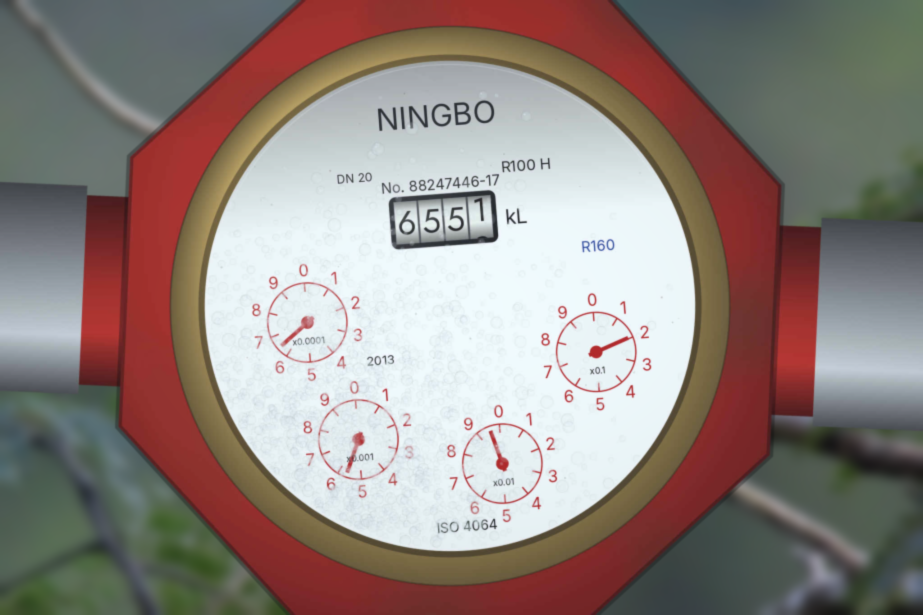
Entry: 6551.1956kL
